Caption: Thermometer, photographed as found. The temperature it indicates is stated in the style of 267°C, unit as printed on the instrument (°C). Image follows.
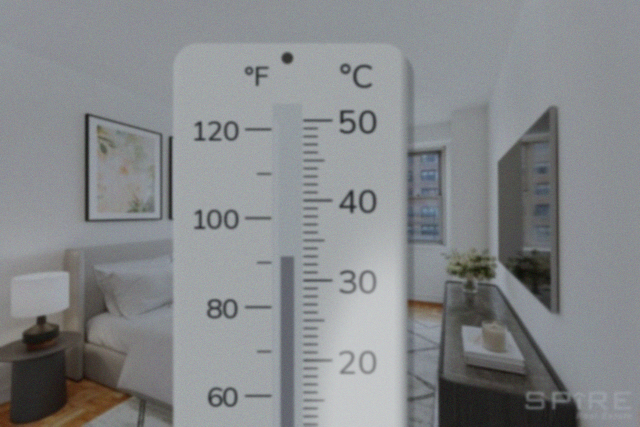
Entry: 33°C
